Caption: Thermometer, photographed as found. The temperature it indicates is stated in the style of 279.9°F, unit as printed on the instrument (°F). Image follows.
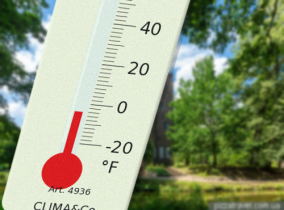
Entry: -4°F
